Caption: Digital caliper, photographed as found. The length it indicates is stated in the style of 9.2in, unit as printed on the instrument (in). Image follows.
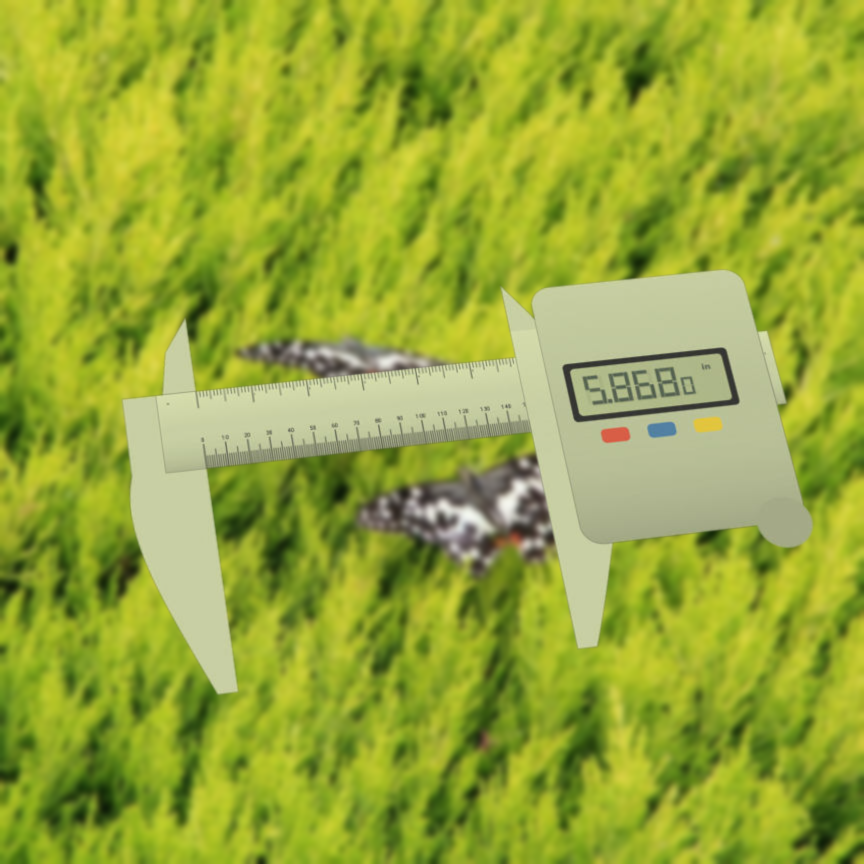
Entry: 5.8680in
